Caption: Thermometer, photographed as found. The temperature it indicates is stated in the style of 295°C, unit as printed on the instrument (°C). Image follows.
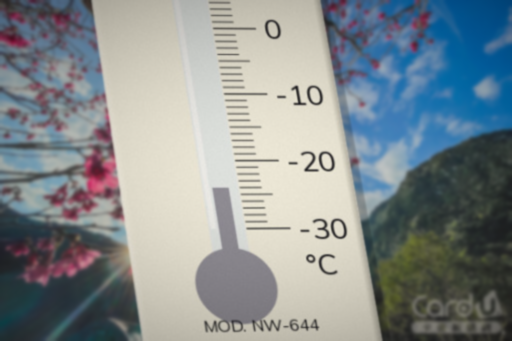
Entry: -24°C
